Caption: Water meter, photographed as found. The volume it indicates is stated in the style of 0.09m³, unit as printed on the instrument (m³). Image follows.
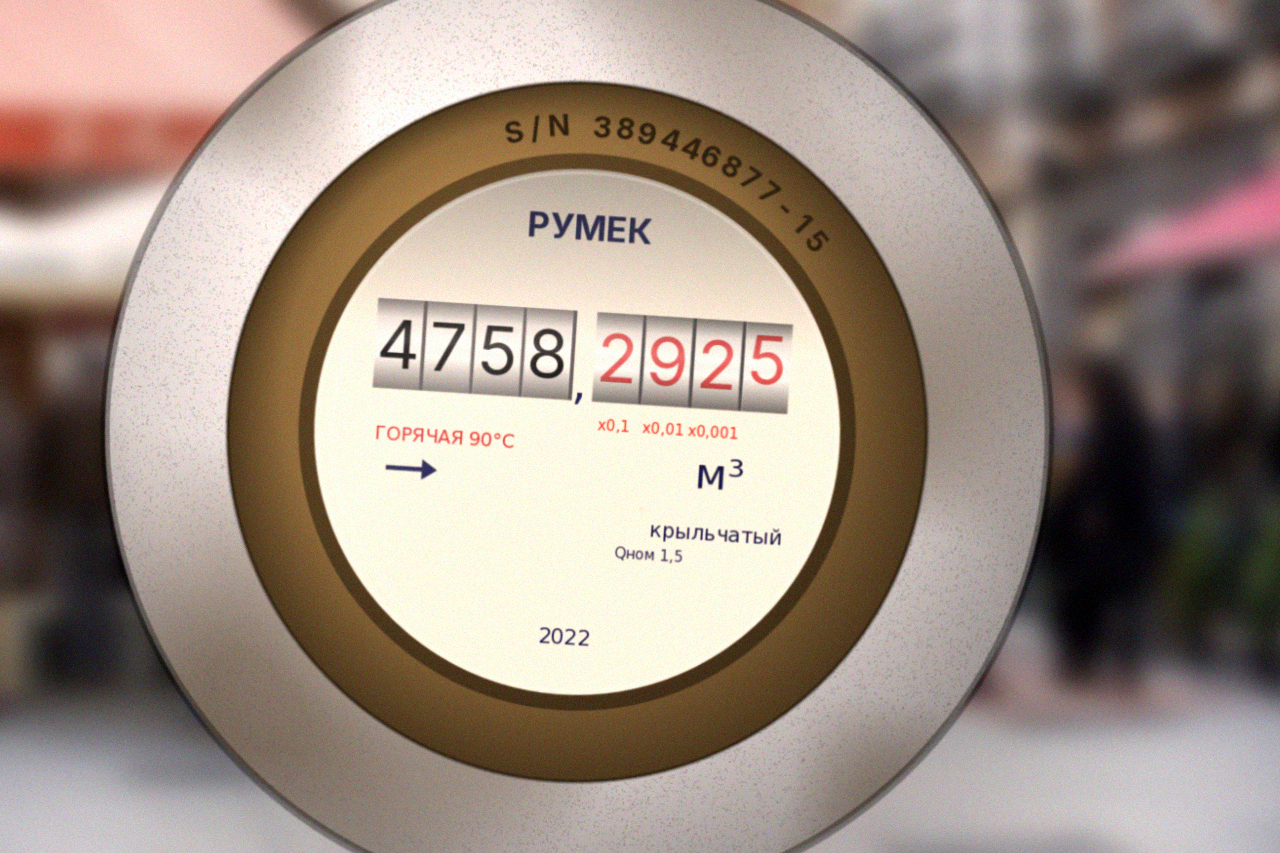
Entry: 4758.2925m³
